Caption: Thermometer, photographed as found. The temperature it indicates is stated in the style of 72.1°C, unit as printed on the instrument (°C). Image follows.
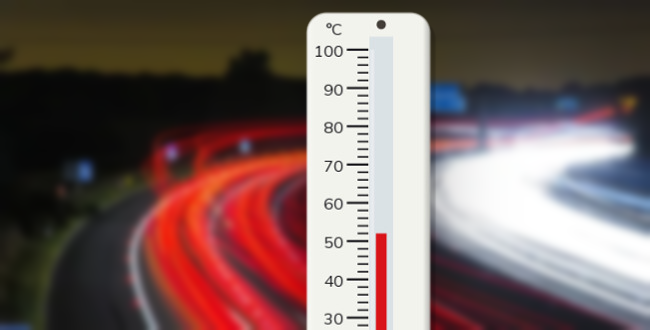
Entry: 52°C
